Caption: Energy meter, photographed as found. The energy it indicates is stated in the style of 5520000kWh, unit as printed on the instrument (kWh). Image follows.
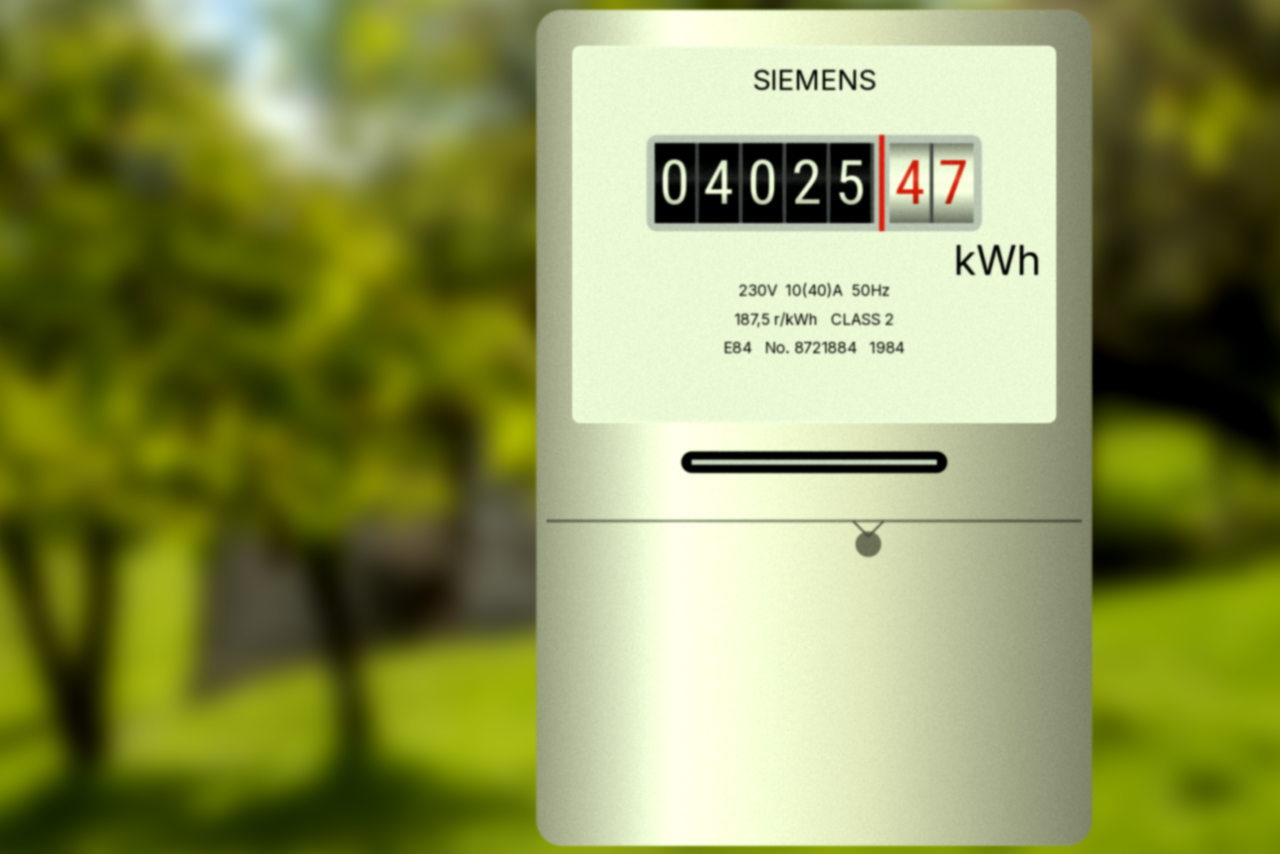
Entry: 4025.47kWh
